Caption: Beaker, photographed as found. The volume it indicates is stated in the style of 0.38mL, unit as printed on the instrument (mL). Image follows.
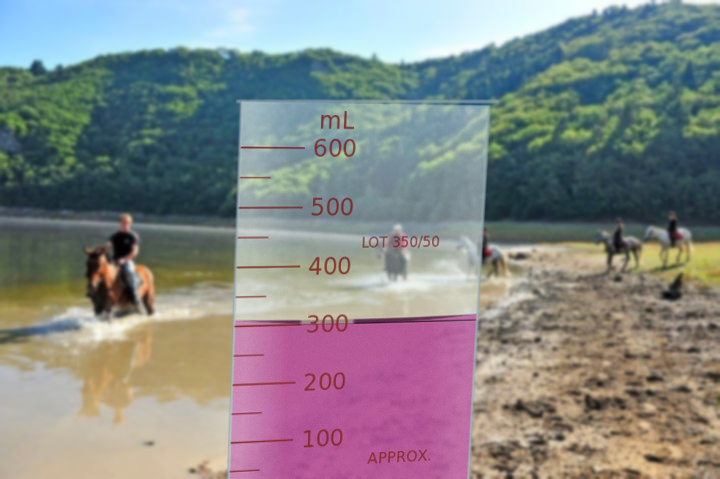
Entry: 300mL
